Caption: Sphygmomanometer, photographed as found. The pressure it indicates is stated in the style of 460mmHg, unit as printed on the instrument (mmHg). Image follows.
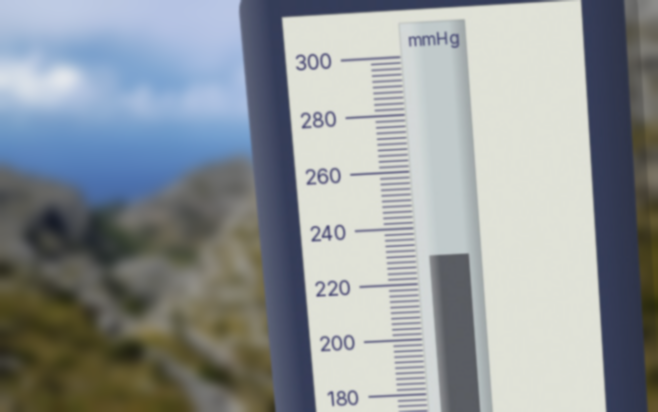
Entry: 230mmHg
